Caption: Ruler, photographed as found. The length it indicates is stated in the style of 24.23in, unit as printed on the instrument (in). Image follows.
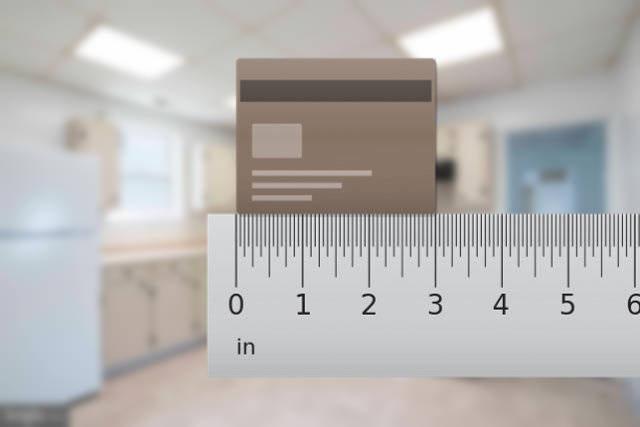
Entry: 3in
